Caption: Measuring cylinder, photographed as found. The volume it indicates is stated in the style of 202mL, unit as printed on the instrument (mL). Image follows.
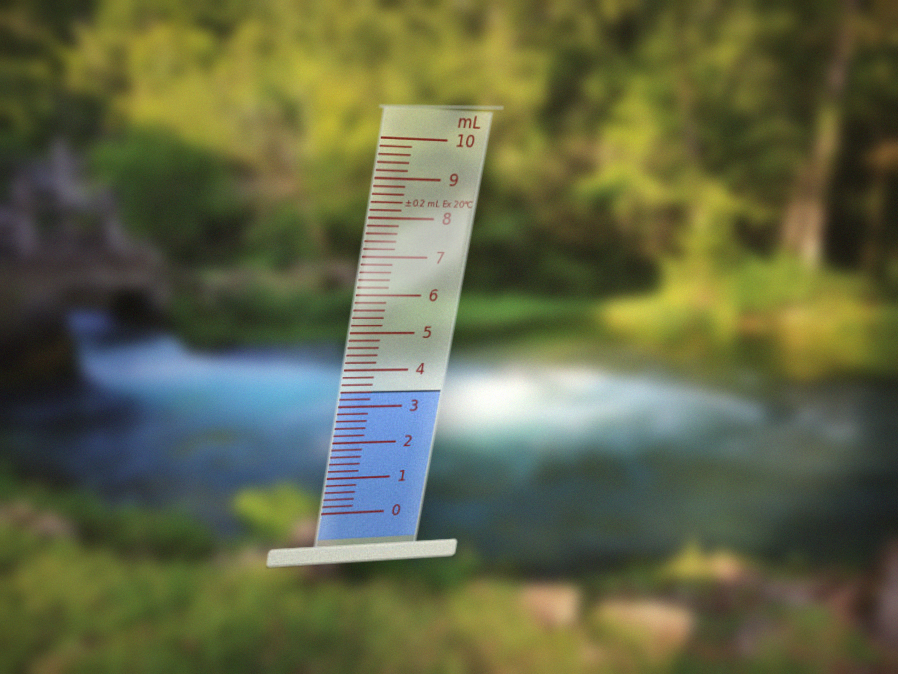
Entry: 3.4mL
